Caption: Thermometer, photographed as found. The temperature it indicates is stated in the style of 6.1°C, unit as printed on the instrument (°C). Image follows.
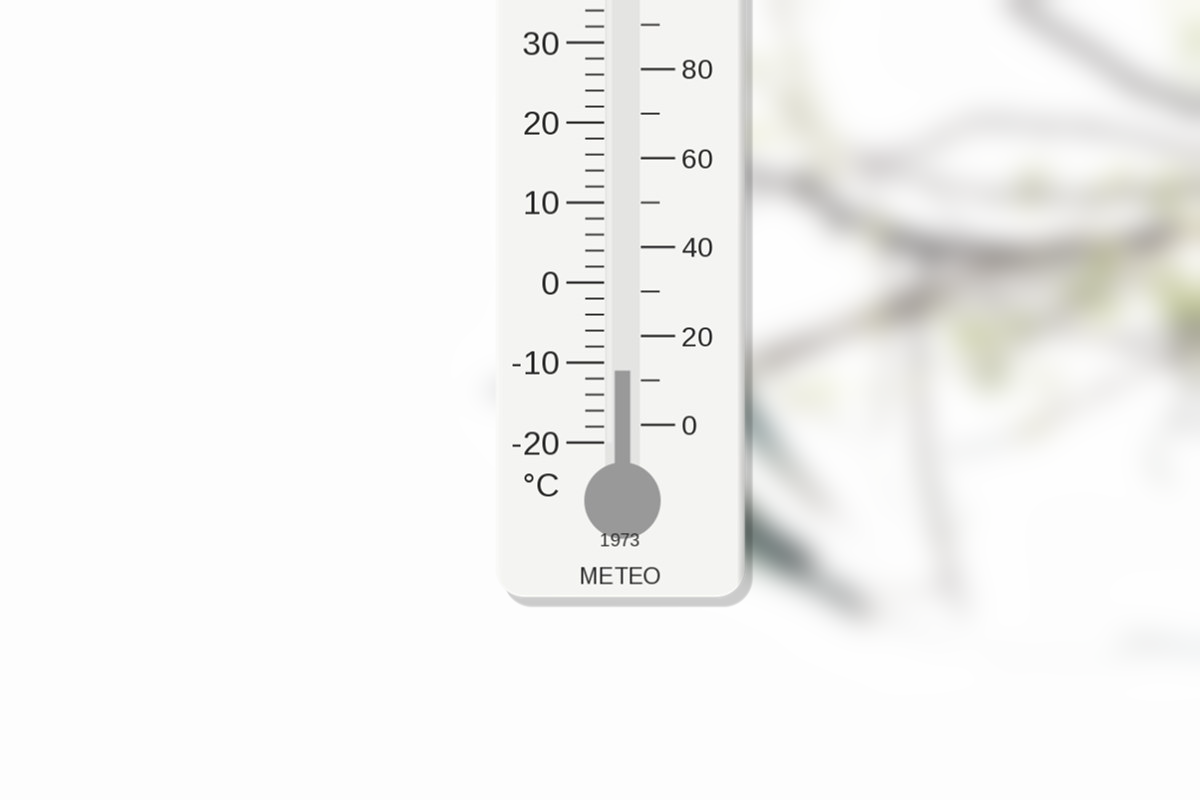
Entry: -11°C
